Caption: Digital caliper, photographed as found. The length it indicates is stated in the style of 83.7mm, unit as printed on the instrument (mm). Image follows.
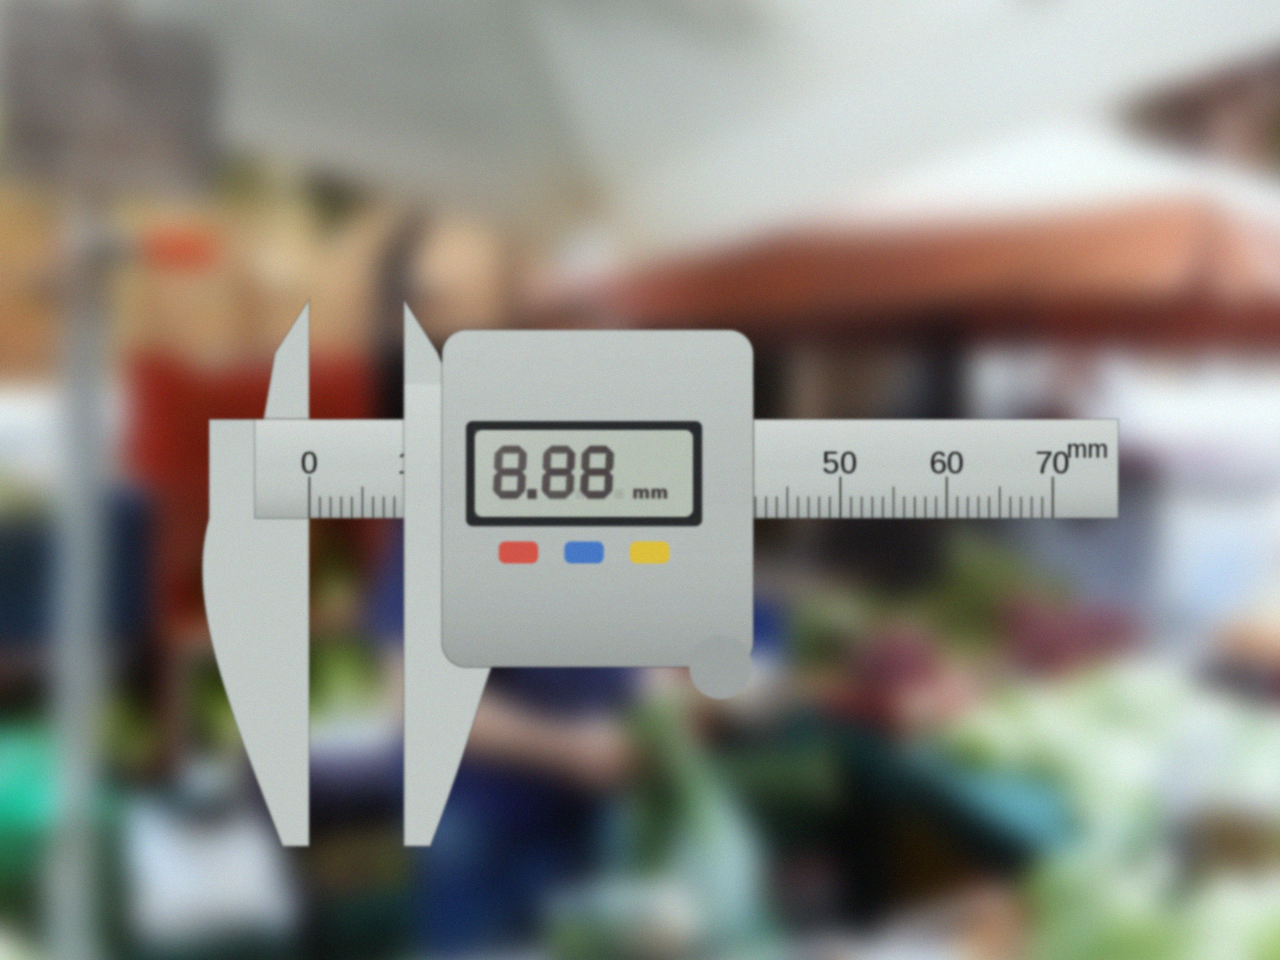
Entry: 8.88mm
